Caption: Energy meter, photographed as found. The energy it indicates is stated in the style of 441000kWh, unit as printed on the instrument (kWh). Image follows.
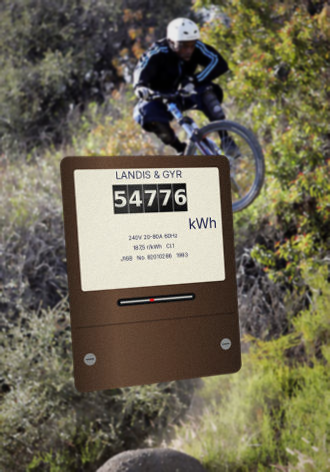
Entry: 54776kWh
